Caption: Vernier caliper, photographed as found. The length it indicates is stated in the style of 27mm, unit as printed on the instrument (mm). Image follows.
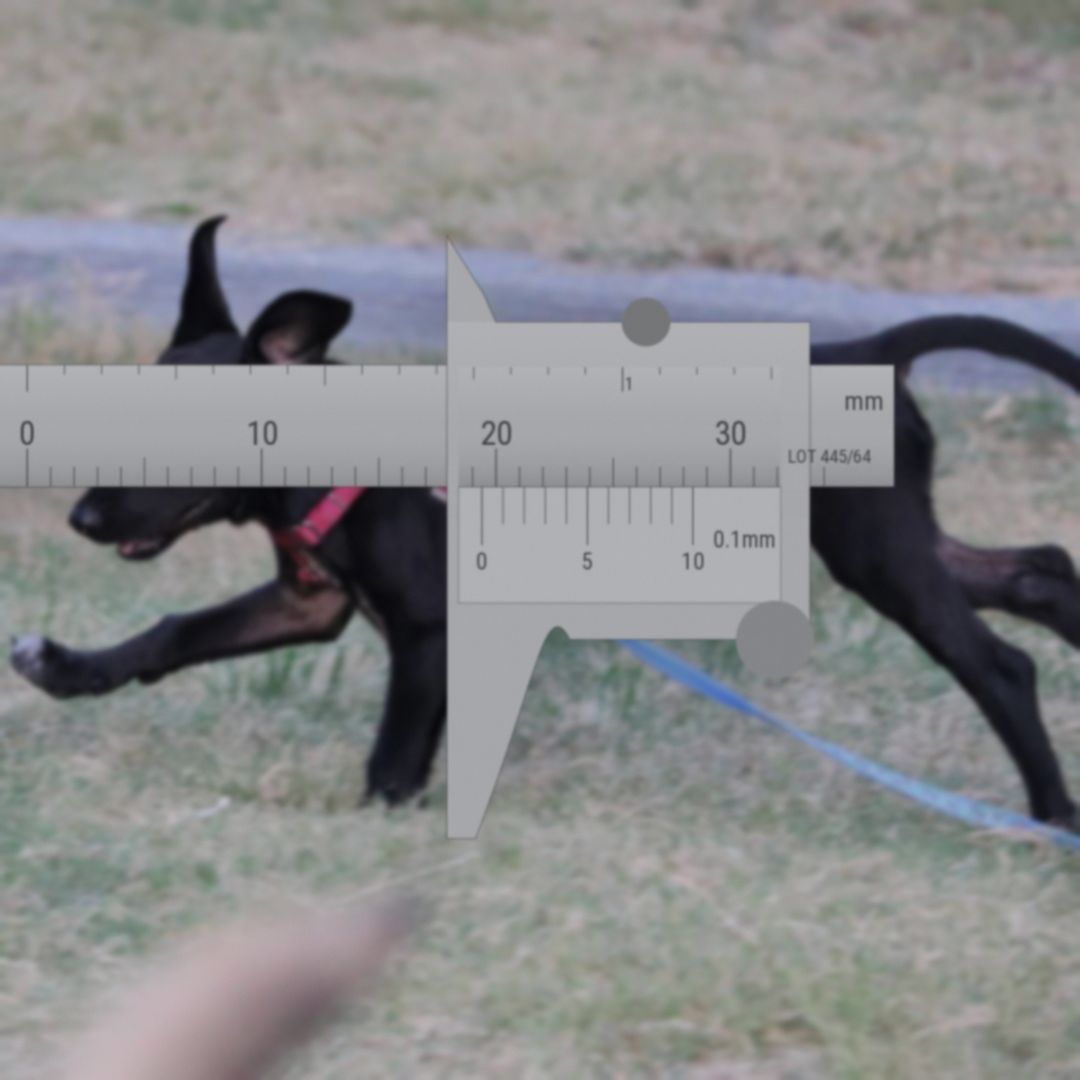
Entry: 19.4mm
